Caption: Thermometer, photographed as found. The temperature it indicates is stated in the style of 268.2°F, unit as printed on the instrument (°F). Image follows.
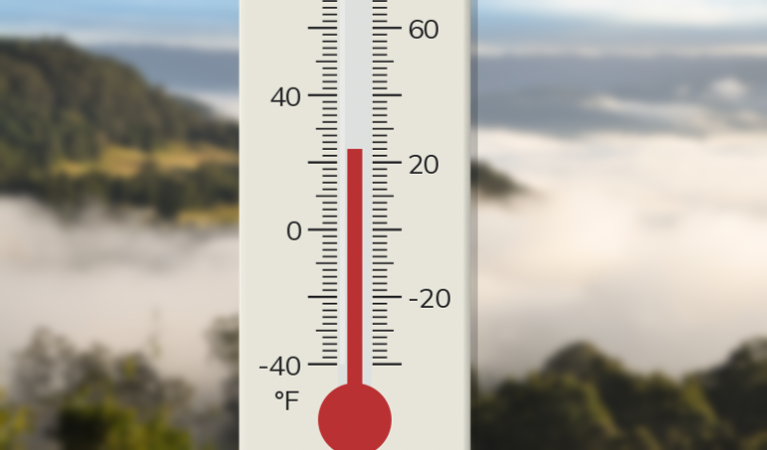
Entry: 24°F
